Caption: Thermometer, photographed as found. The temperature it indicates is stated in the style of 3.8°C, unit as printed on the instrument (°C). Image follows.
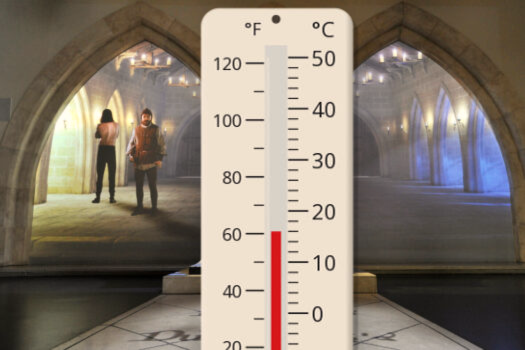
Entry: 16°C
